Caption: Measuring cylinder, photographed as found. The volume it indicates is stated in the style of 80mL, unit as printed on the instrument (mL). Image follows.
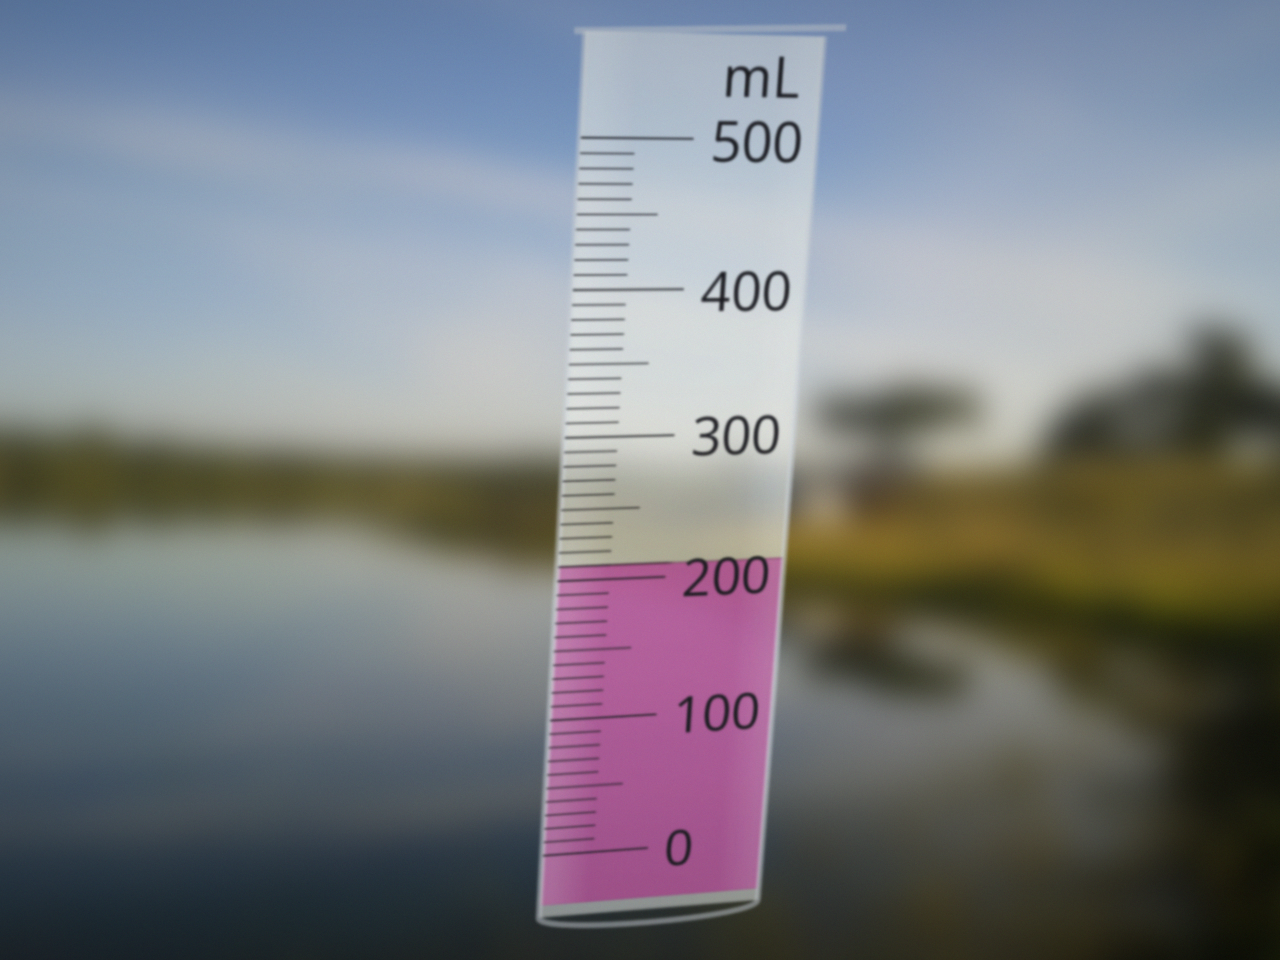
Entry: 210mL
